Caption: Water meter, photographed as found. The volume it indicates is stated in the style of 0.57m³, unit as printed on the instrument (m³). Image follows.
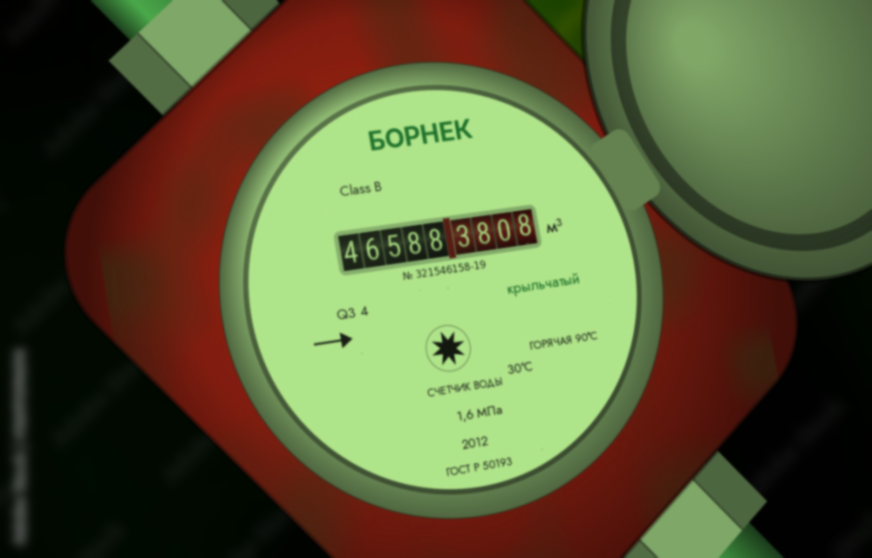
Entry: 46588.3808m³
